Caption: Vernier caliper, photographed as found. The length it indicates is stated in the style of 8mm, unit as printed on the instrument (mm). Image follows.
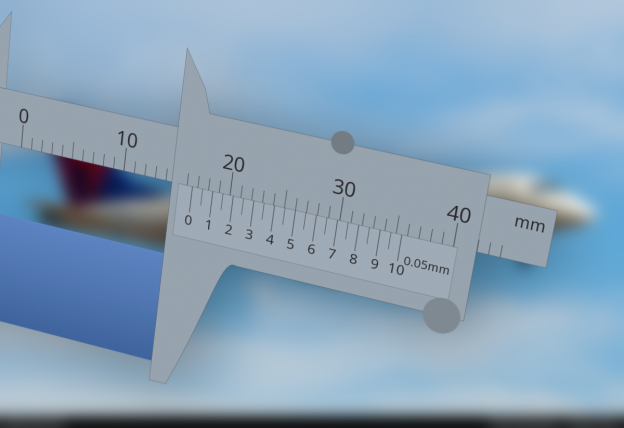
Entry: 16.5mm
